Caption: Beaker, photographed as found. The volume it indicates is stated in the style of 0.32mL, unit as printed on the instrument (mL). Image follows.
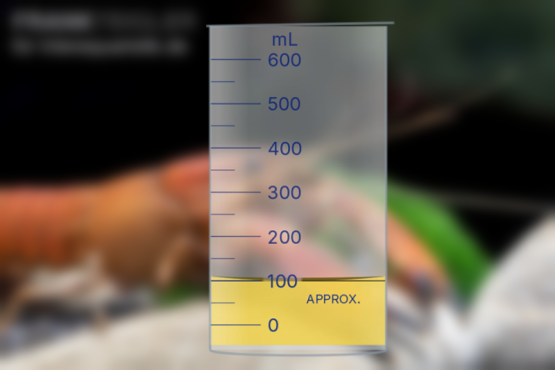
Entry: 100mL
